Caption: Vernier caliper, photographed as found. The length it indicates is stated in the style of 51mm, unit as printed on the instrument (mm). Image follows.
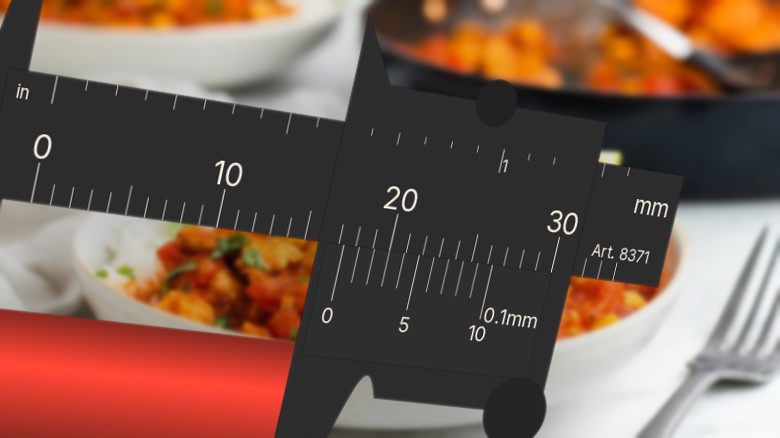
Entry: 17.3mm
